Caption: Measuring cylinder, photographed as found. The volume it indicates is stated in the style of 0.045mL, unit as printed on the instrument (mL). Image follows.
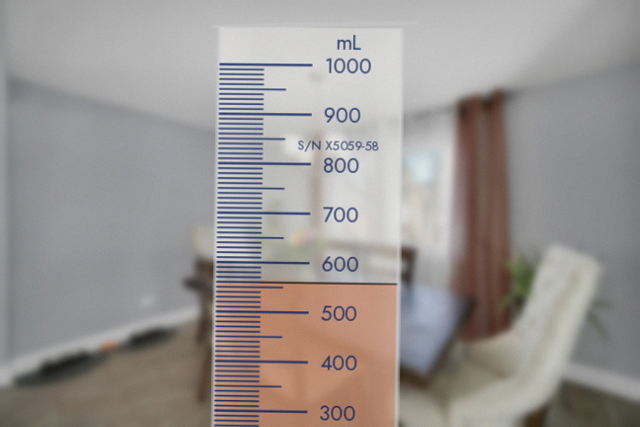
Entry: 560mL
